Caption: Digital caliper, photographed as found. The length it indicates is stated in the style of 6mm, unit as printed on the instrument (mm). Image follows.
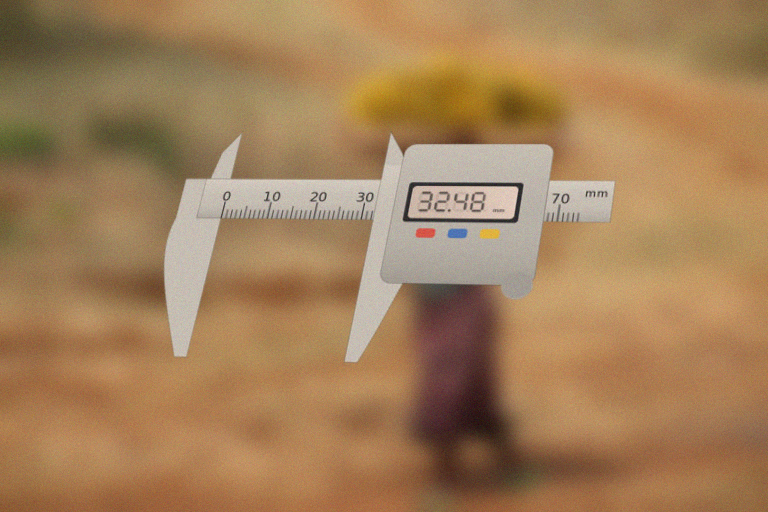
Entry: 32.48mm
